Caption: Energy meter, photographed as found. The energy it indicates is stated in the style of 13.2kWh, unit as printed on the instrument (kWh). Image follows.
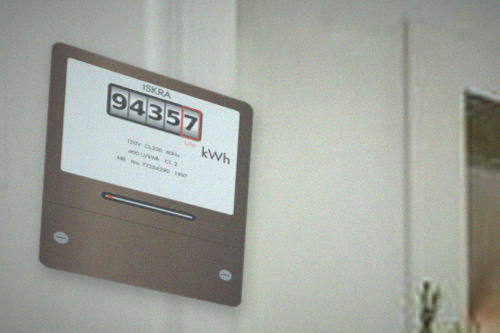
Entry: 9435.7kWh
